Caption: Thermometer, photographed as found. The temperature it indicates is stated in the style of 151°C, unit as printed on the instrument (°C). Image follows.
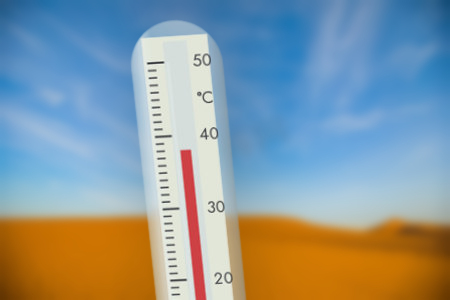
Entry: 38°C
